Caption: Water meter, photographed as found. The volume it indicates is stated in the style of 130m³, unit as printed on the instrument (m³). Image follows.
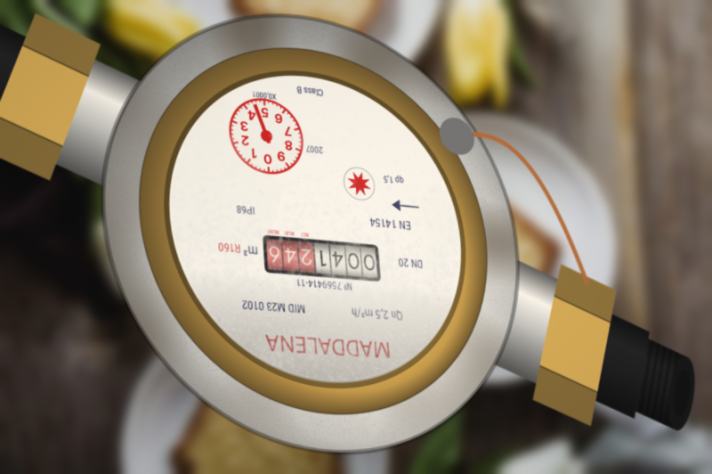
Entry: 41.2464m³
